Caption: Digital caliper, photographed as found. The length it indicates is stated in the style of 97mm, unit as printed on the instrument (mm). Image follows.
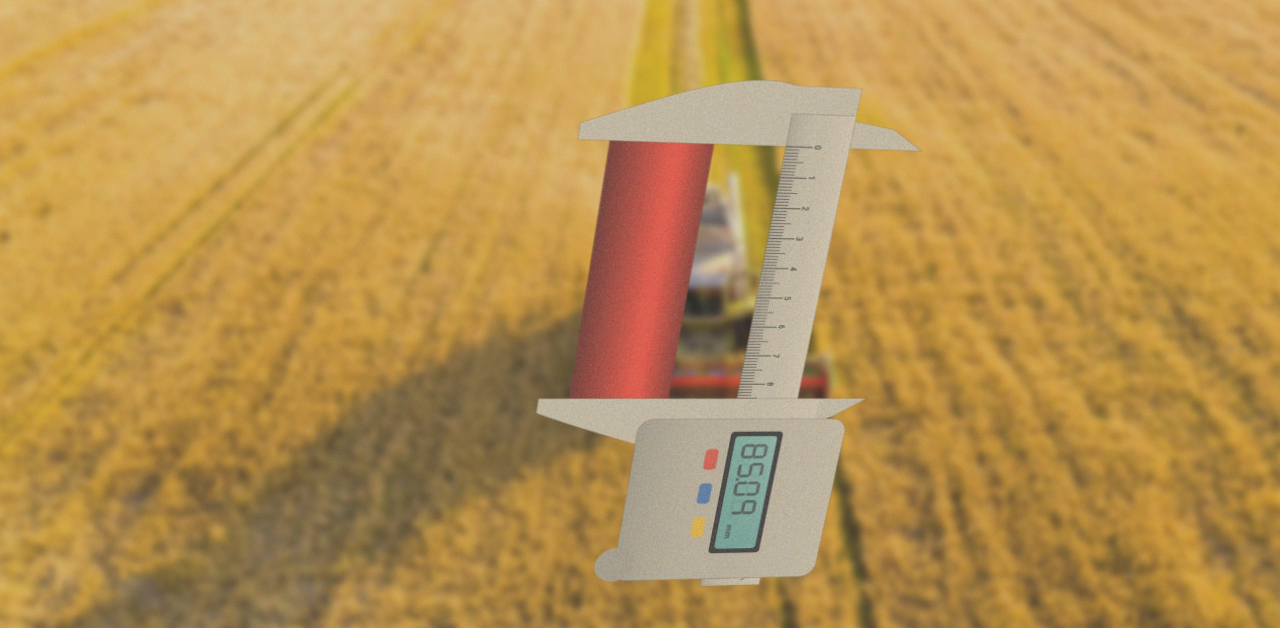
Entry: 85.09mm
